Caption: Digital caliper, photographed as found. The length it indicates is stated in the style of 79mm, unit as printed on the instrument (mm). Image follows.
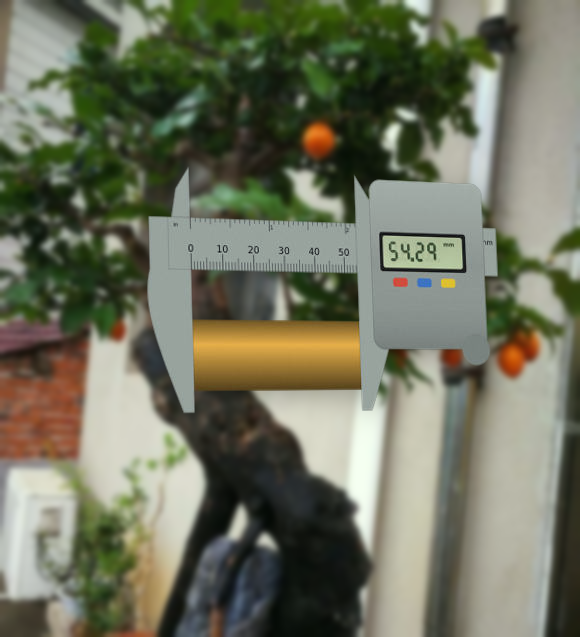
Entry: 54.29mm
